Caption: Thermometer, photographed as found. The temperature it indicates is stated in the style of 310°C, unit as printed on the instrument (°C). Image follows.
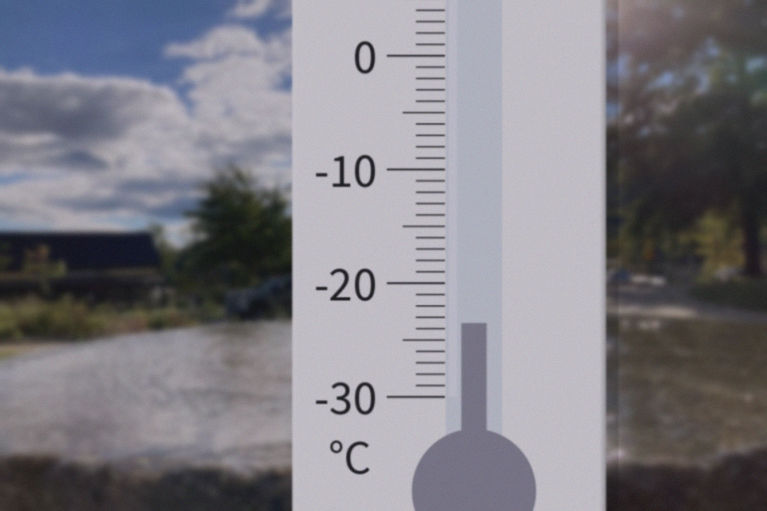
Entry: -23.5°C
